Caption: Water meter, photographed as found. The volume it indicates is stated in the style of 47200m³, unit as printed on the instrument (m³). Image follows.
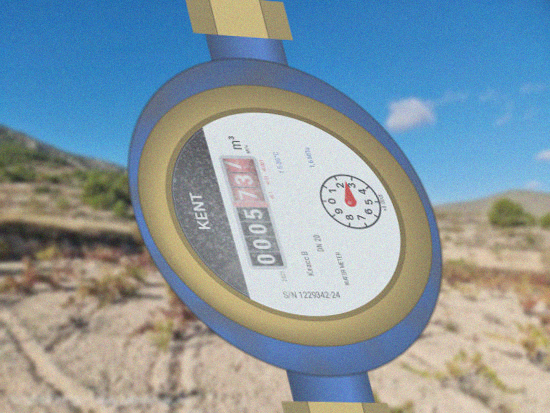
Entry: 5.7372m³
